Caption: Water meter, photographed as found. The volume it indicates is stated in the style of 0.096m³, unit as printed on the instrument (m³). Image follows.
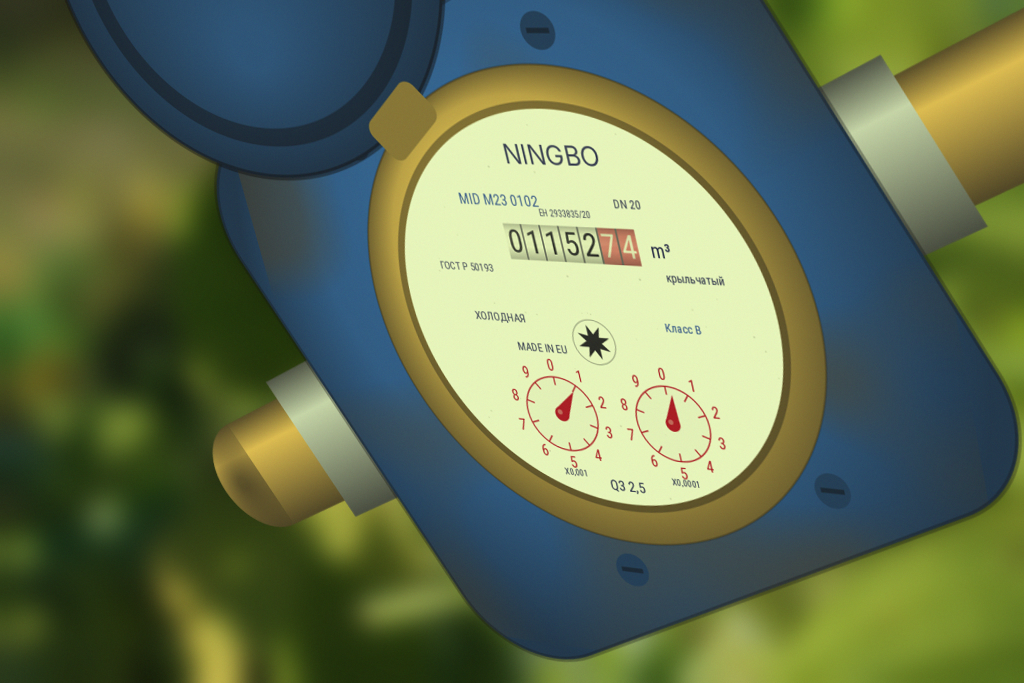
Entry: 1152.7410m³
